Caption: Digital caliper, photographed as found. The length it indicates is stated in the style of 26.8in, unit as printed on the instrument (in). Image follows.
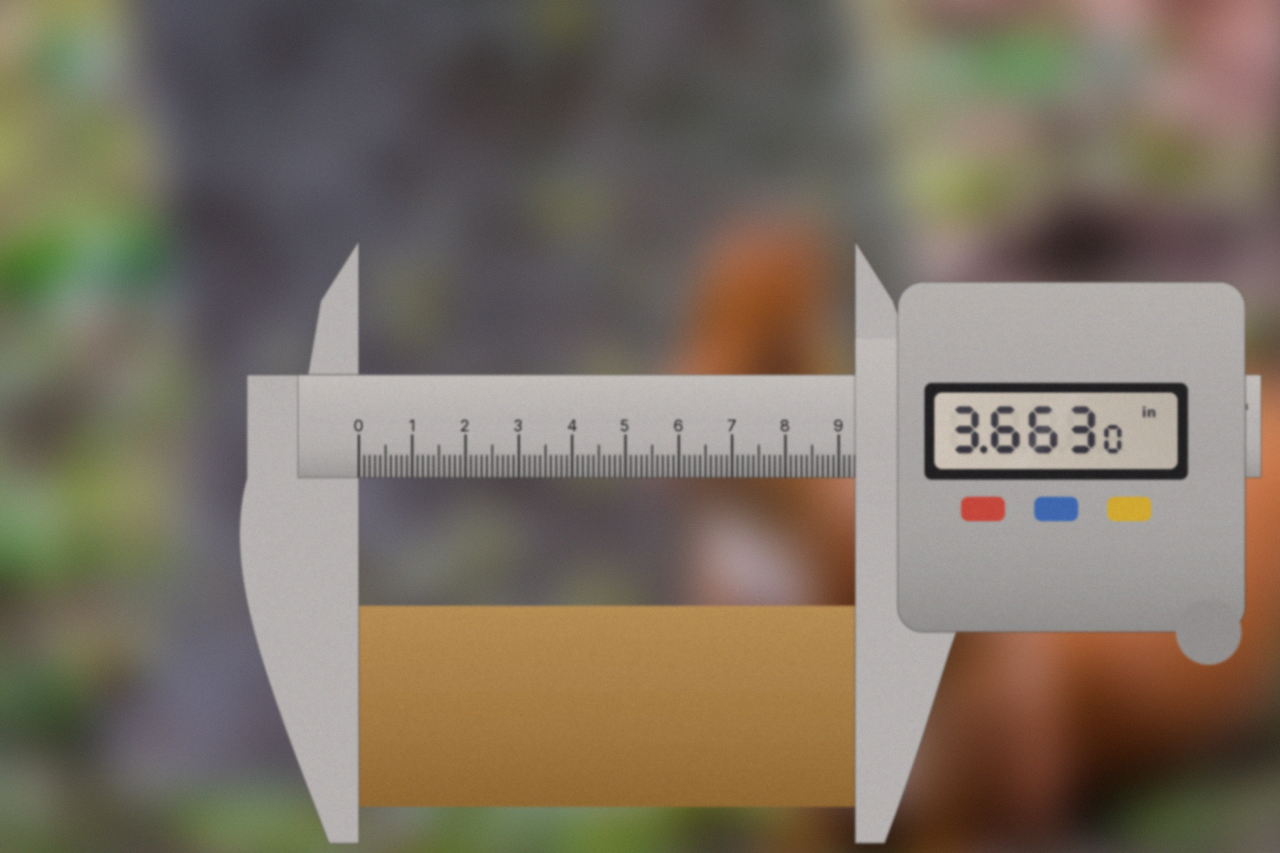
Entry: 3.6630in
